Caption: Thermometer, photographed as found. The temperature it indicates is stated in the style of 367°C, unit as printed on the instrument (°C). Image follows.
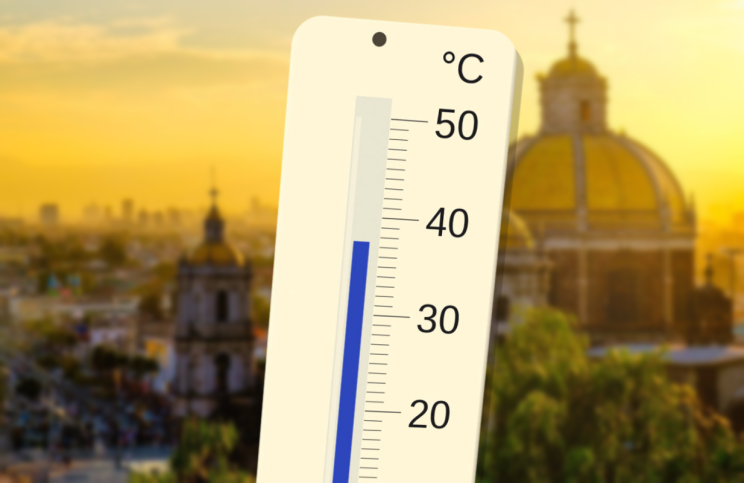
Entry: 37.5°C
